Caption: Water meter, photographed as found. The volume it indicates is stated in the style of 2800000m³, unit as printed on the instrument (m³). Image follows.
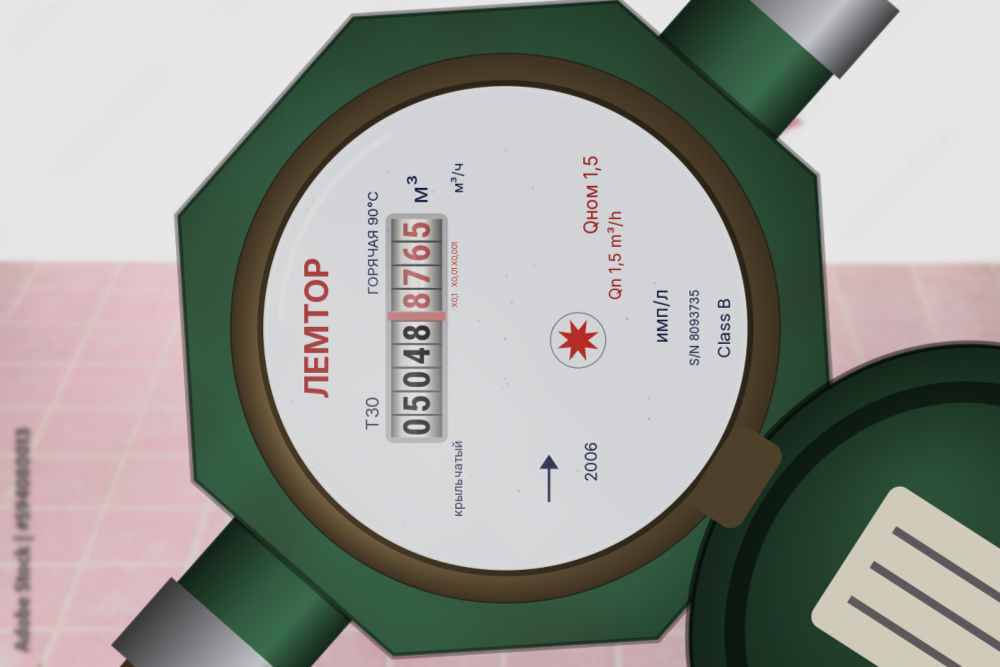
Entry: 5048.8765m³
